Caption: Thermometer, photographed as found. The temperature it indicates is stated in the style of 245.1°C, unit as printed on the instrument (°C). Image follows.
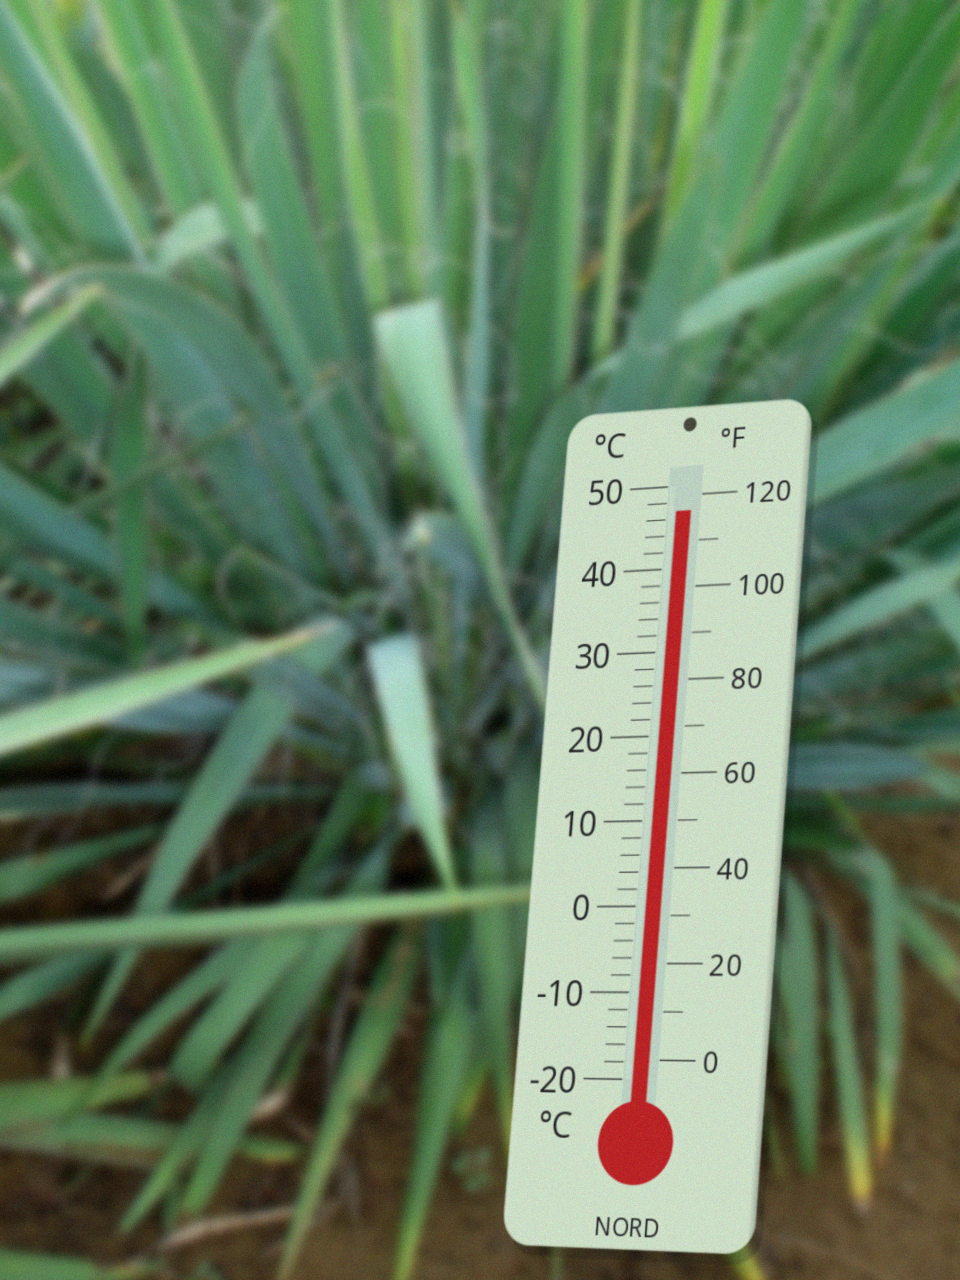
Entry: 47°C
